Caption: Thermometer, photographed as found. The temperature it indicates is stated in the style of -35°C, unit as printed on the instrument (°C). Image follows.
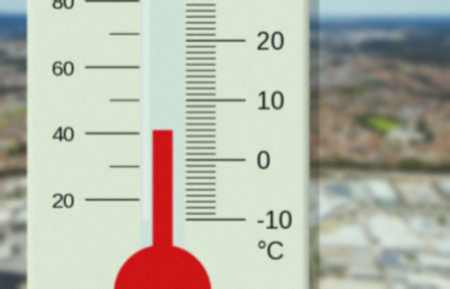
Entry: 5°C
